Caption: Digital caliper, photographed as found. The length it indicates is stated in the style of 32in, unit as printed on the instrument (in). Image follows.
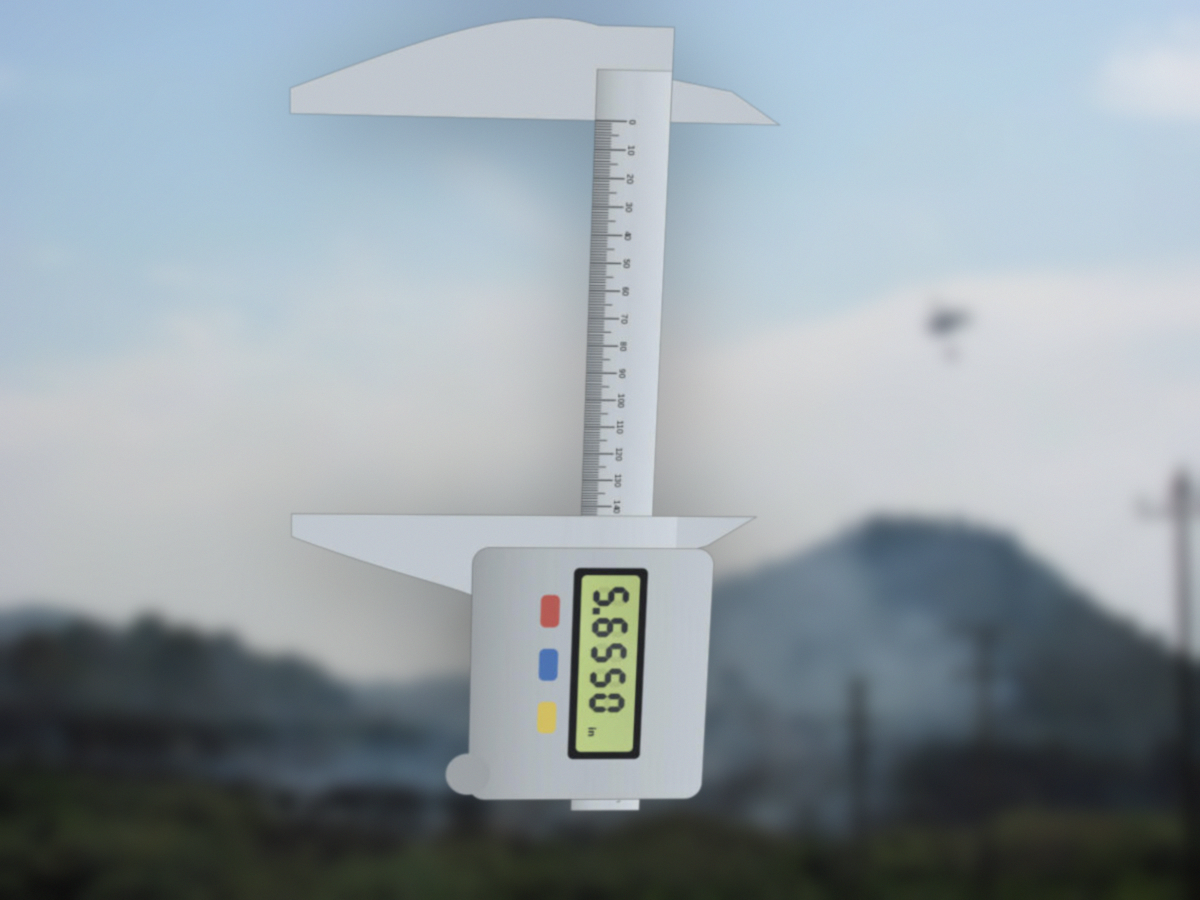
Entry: 5.6550in
